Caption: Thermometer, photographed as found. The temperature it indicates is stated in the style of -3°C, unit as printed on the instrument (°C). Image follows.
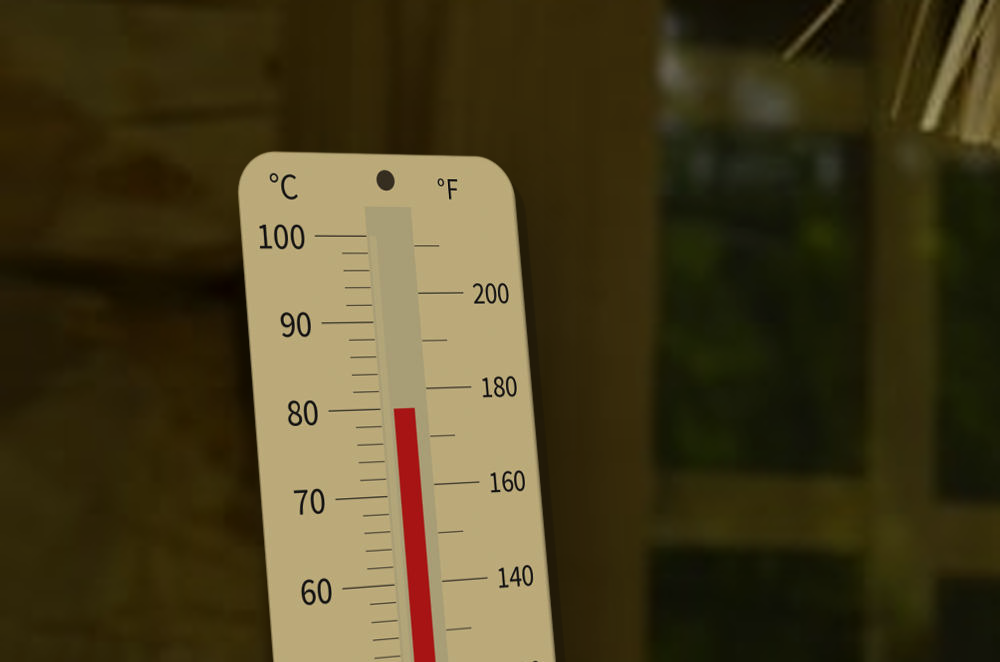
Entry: 80°C
